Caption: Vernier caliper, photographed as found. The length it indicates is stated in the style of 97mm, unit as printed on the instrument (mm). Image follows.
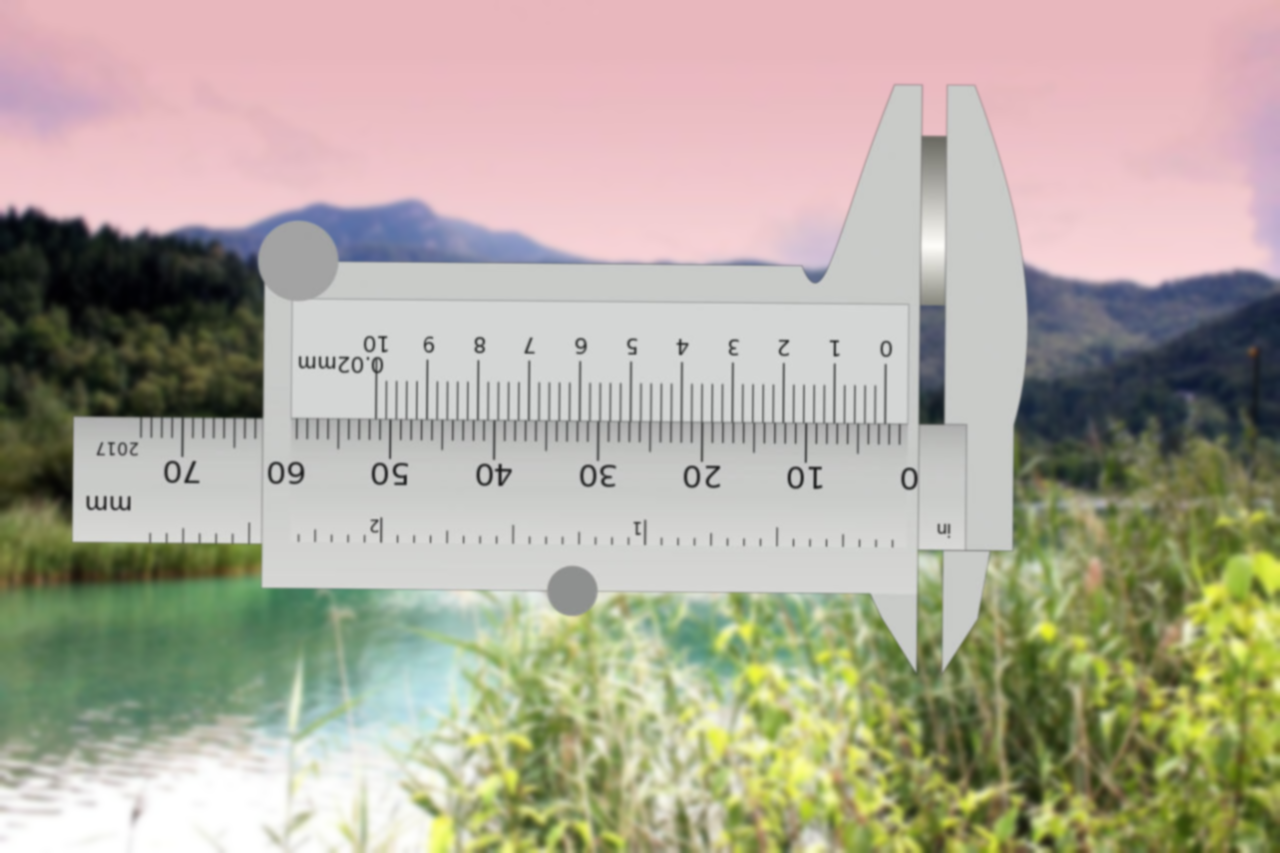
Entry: 2.4mm
